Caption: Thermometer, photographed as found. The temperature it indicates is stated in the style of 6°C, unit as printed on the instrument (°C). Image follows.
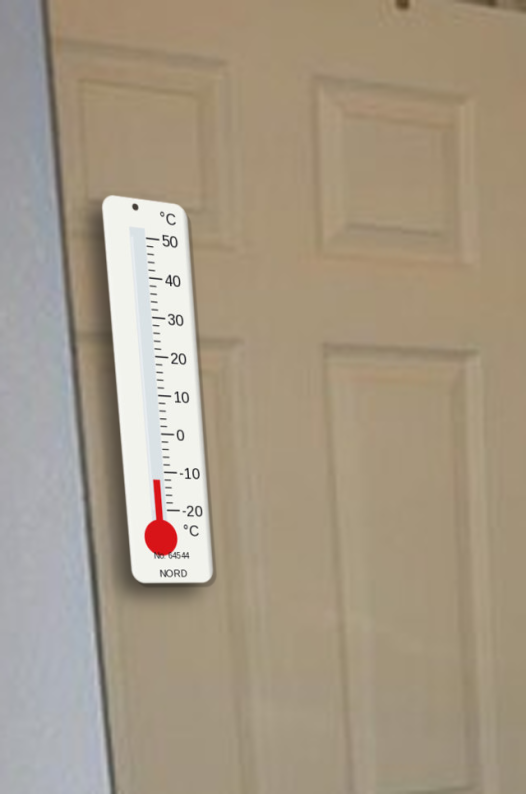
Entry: -12°C
